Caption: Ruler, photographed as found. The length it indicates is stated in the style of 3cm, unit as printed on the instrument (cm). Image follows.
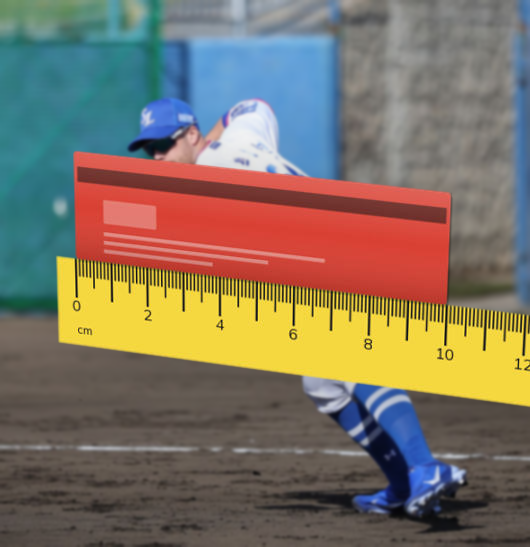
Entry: 10cm
